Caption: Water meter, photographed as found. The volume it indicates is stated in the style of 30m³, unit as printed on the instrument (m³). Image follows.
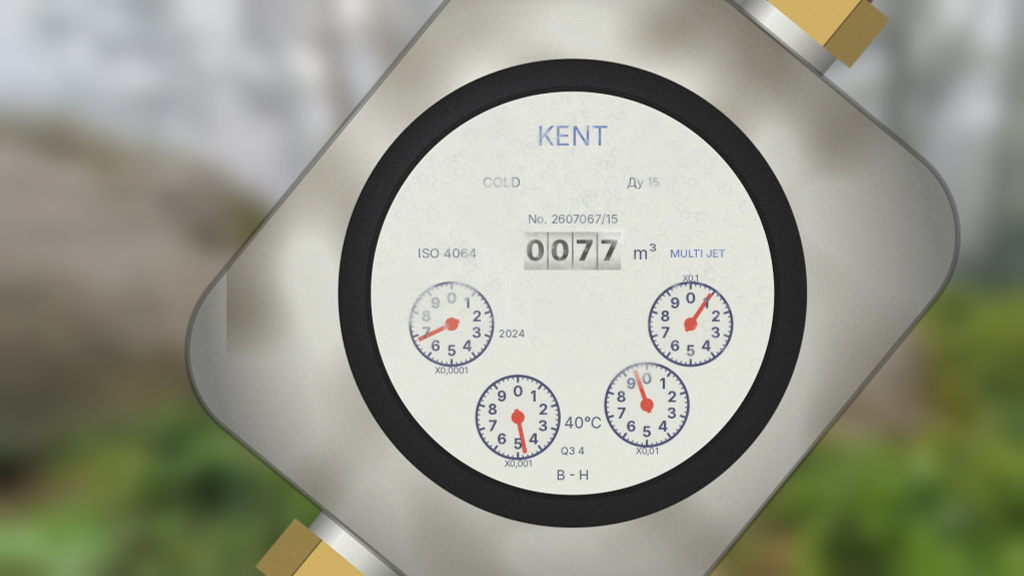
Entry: 77.0946m³
